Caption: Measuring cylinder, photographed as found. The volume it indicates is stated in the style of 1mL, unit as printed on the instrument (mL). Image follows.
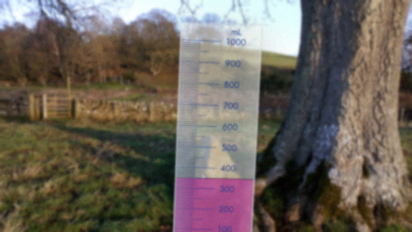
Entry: 350mL
